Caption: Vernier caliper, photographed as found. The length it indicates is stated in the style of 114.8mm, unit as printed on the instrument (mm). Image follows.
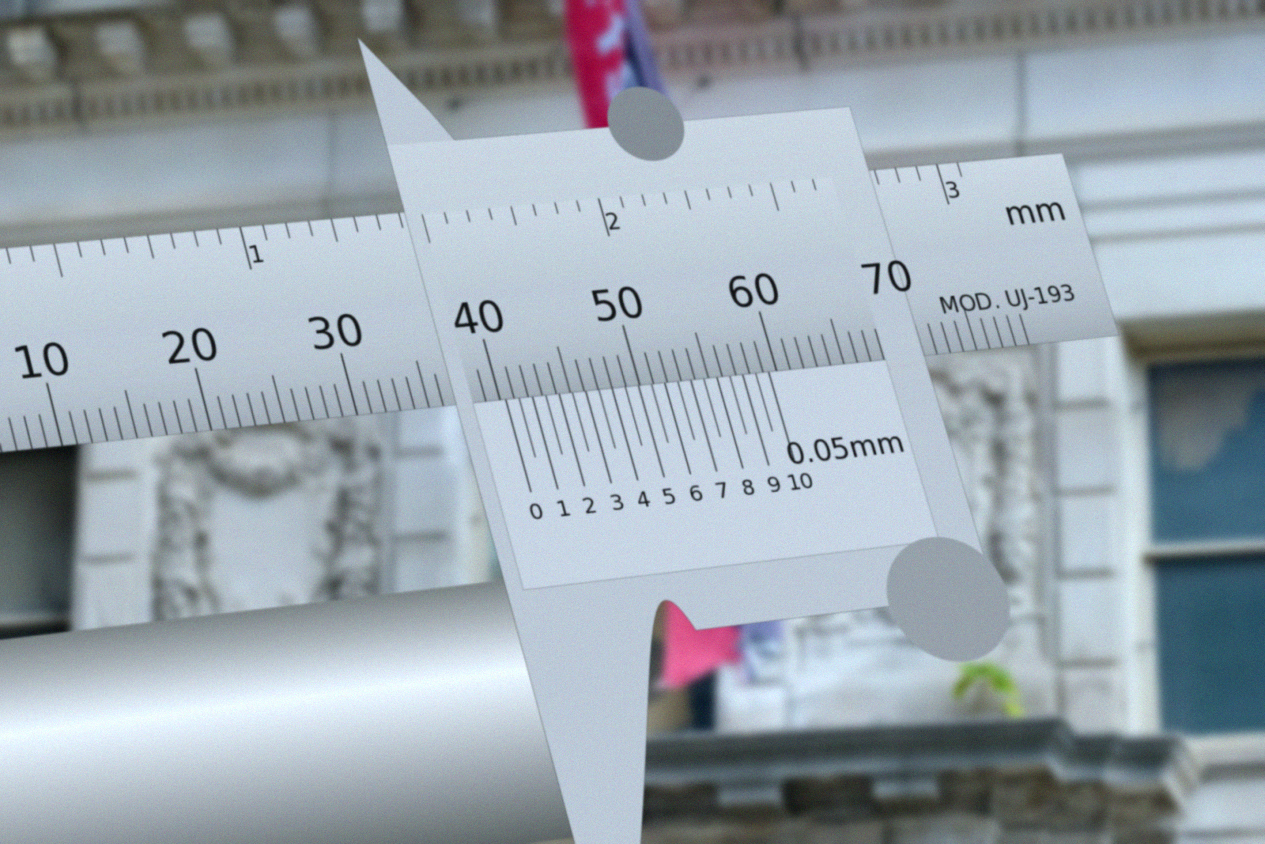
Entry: 40.4mm
